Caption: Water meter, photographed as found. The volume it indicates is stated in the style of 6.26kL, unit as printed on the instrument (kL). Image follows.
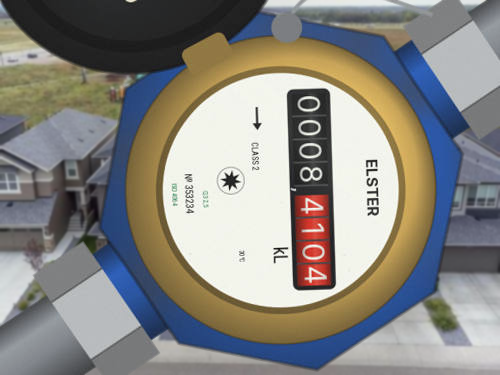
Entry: 8.4104kL
